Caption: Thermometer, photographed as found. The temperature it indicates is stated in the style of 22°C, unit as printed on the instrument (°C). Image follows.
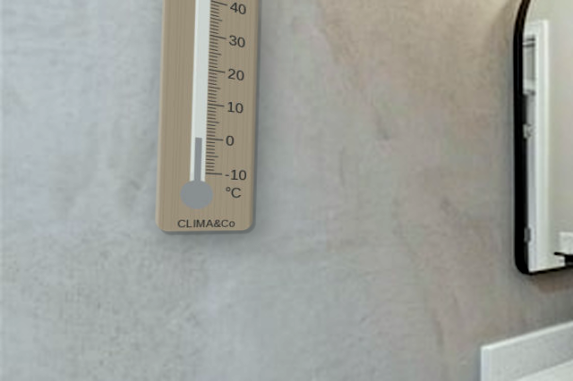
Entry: 0°C
